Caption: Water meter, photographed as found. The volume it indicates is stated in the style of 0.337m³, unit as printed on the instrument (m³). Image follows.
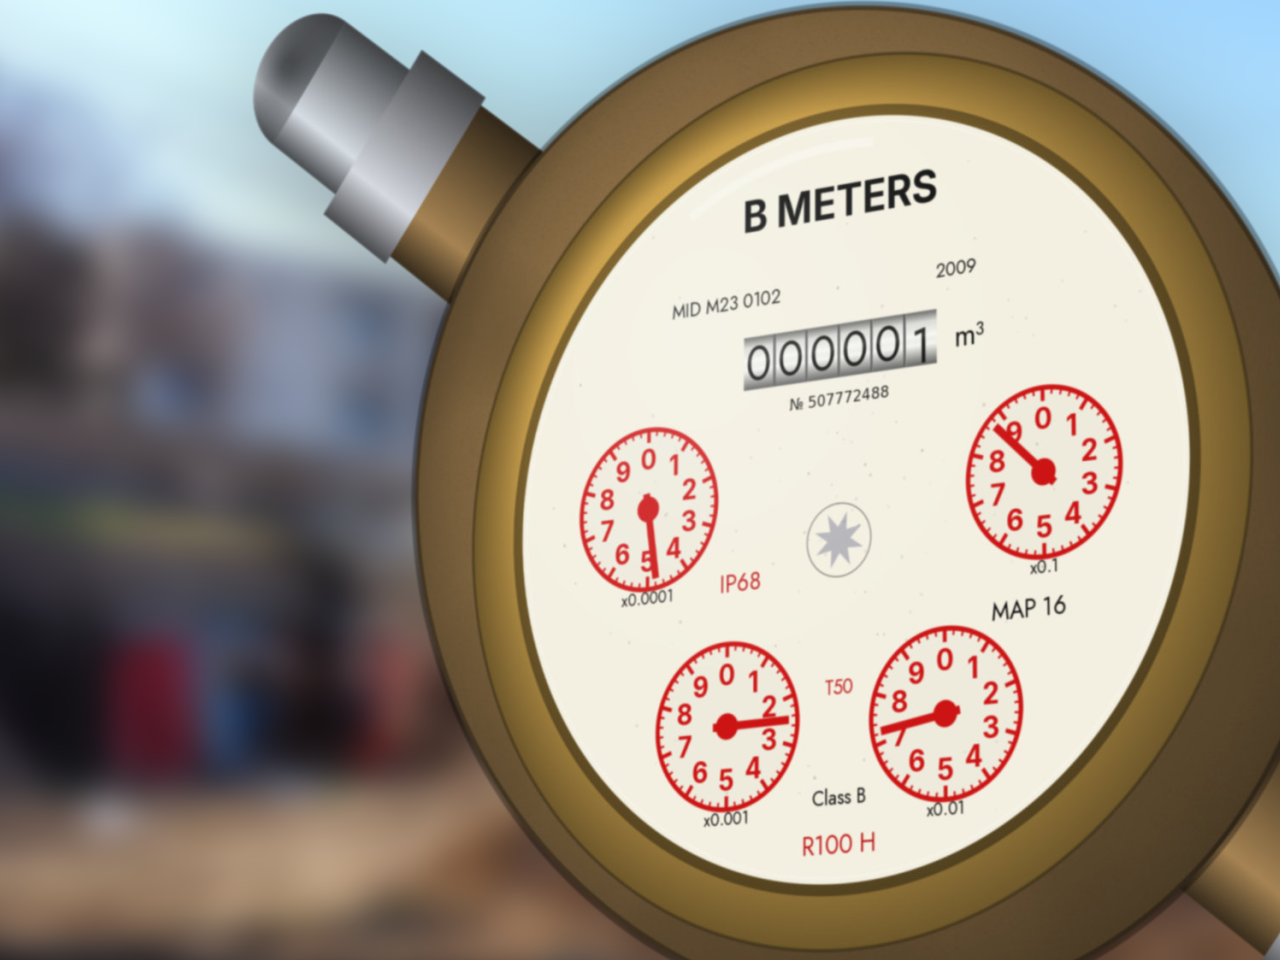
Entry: 0.8724m³
